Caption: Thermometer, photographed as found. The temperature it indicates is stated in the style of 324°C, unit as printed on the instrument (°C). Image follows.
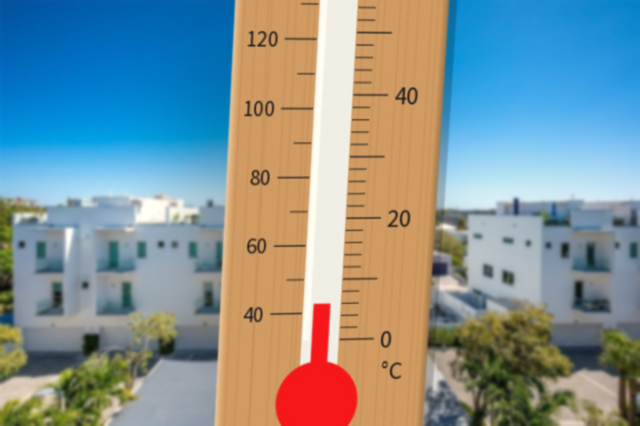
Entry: 6°C
